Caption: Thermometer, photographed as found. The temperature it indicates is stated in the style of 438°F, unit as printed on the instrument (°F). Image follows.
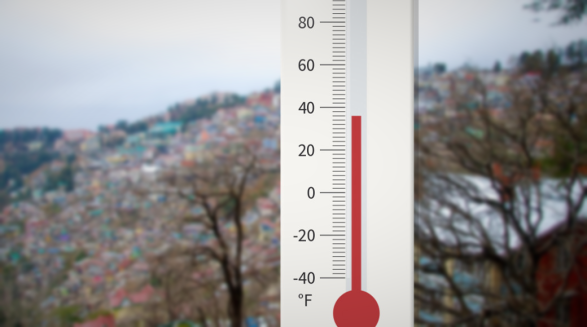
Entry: 36°F
